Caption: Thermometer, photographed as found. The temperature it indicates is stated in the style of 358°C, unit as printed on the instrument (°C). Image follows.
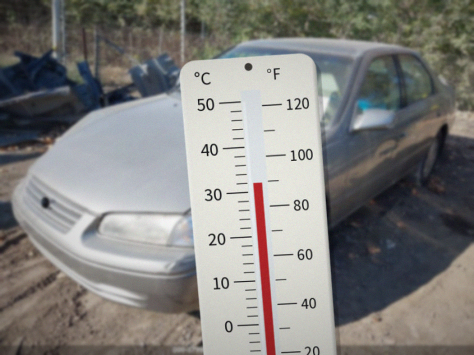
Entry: 32°C
